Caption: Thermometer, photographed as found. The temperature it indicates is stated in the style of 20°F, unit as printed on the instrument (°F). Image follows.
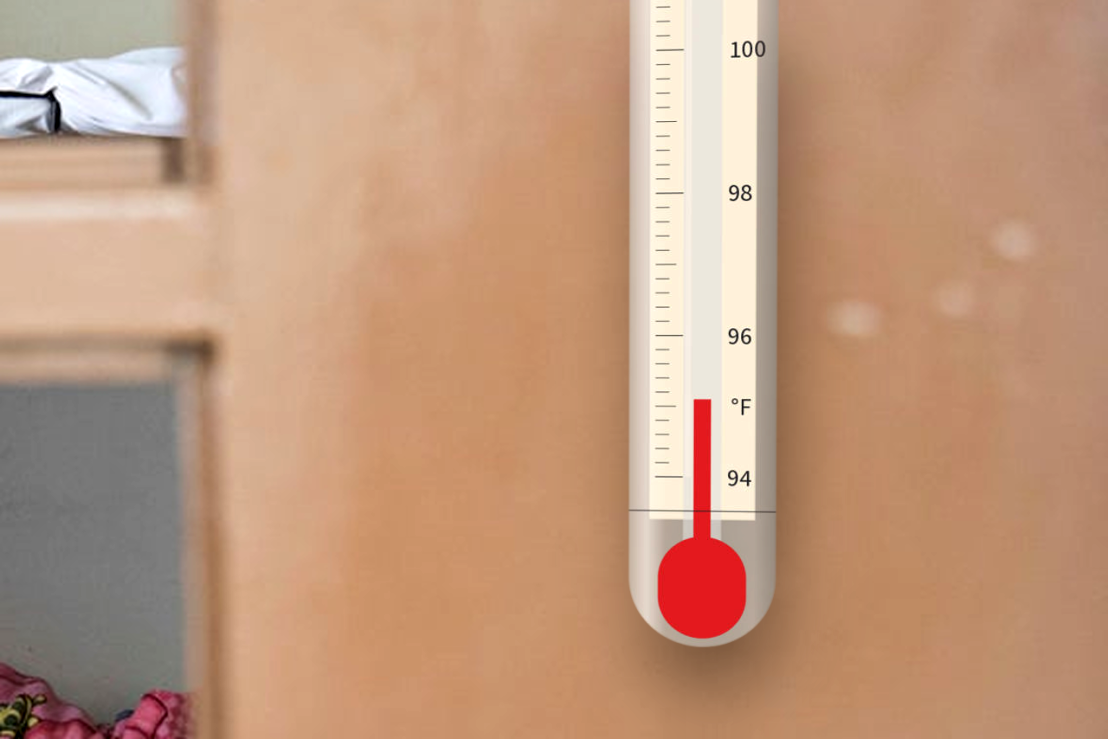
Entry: 95.1°F
